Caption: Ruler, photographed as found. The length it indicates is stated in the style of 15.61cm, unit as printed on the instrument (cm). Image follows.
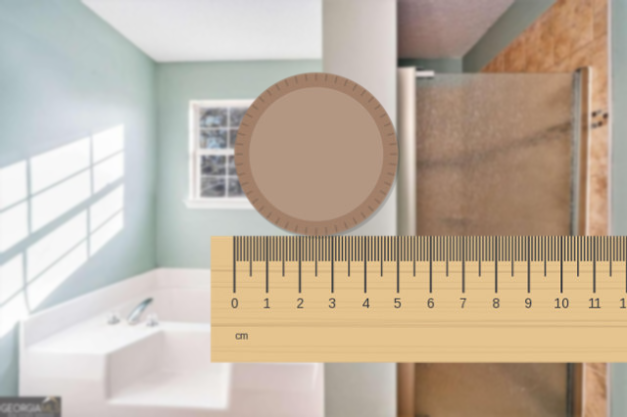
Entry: 5cm
